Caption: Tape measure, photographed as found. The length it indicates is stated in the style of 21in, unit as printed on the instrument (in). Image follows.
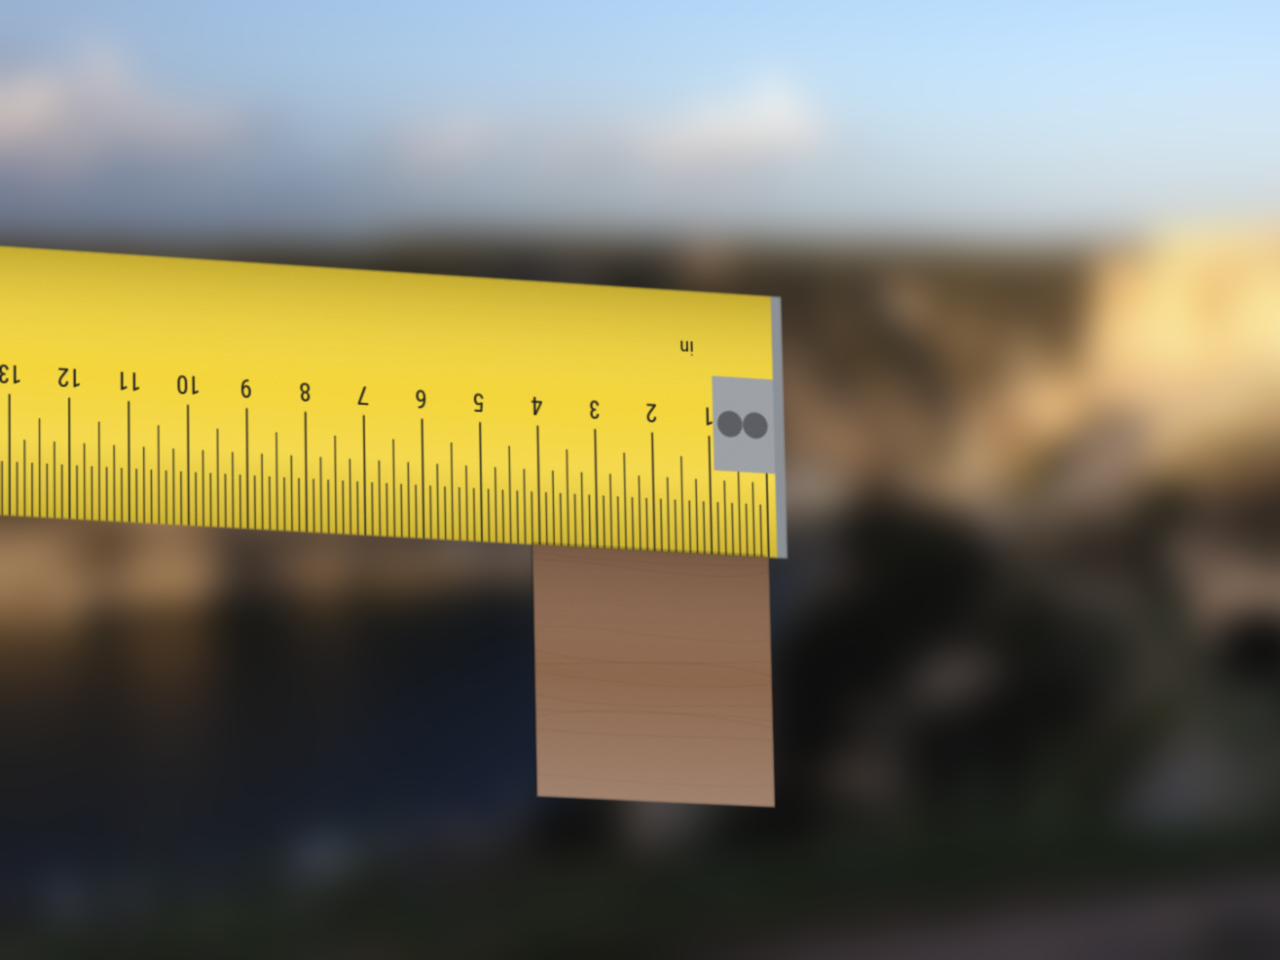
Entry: 4.125in
